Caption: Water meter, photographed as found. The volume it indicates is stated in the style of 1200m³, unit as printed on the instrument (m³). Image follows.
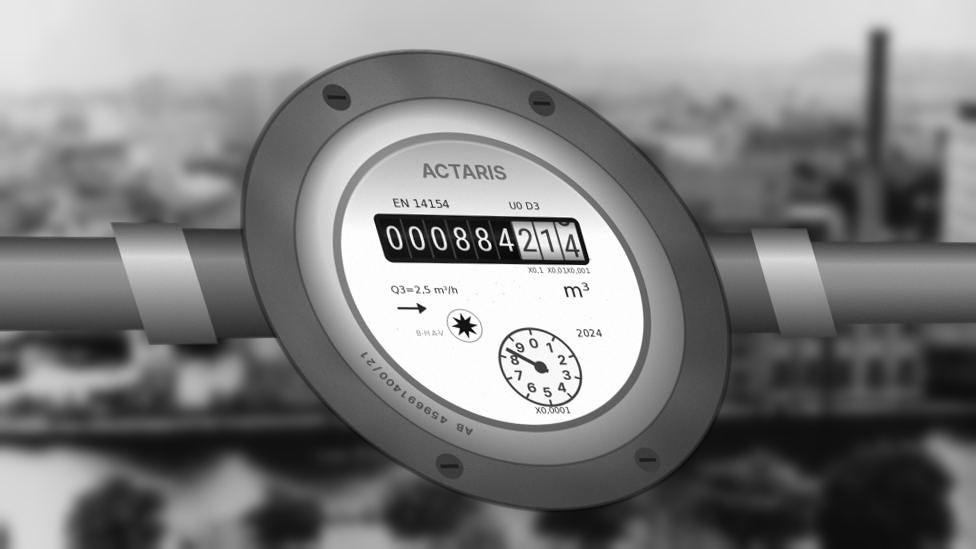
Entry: 884.2138m³
